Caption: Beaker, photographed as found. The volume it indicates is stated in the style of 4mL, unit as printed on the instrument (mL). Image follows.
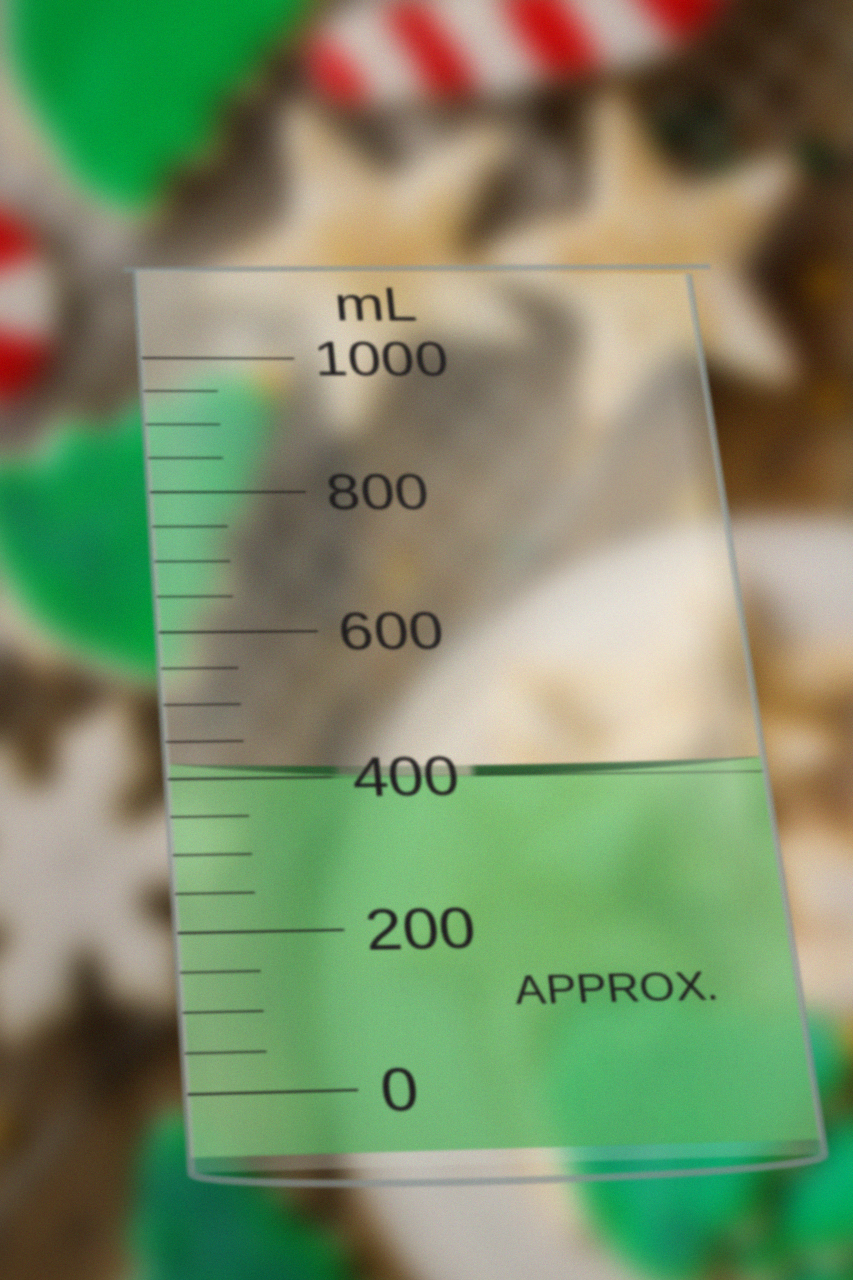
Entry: 400mL
